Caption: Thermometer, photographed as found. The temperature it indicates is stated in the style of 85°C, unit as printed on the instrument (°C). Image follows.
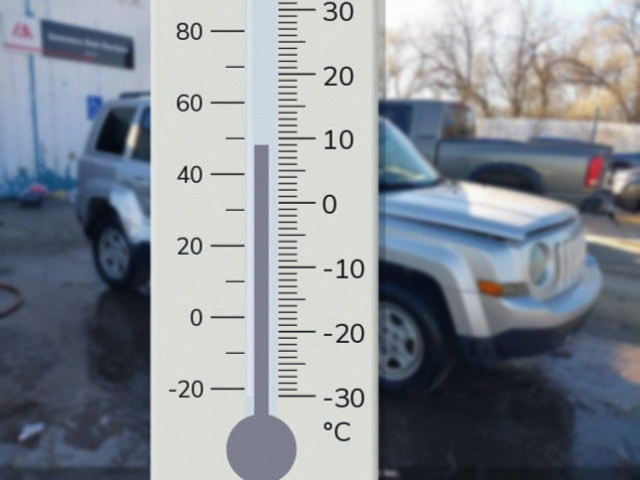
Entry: 9°C
